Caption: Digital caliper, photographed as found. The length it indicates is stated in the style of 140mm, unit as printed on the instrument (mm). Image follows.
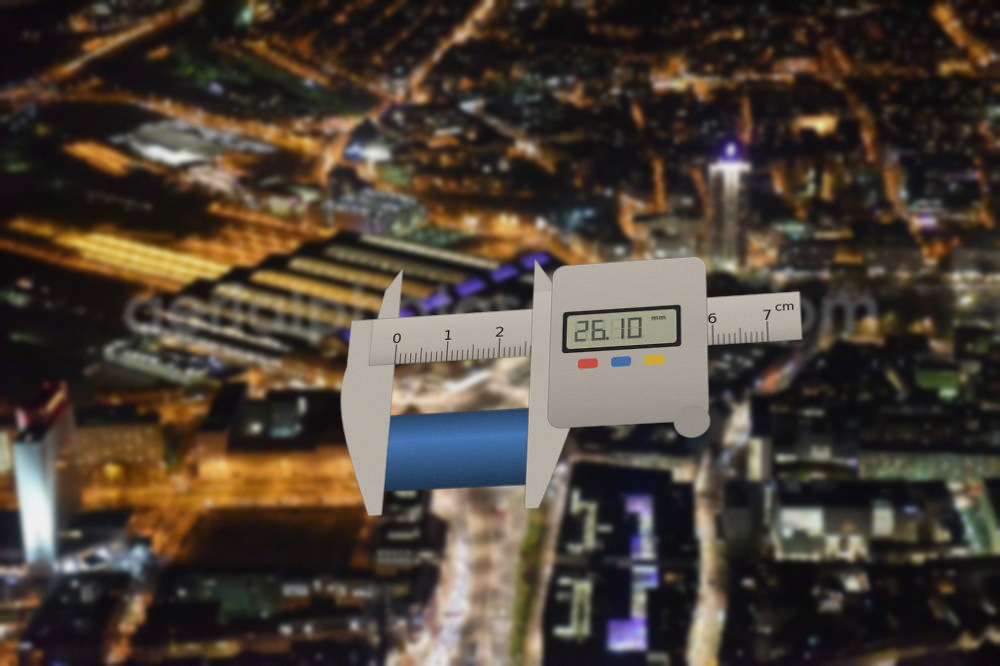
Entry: 26.10mm
